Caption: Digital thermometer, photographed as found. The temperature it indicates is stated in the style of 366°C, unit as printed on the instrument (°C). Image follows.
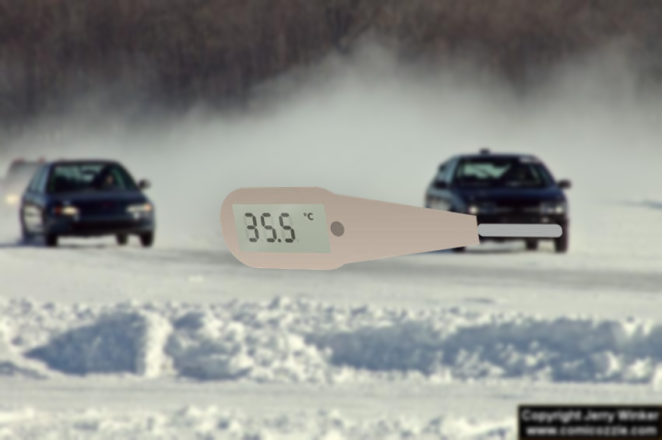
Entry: 35.5°C
